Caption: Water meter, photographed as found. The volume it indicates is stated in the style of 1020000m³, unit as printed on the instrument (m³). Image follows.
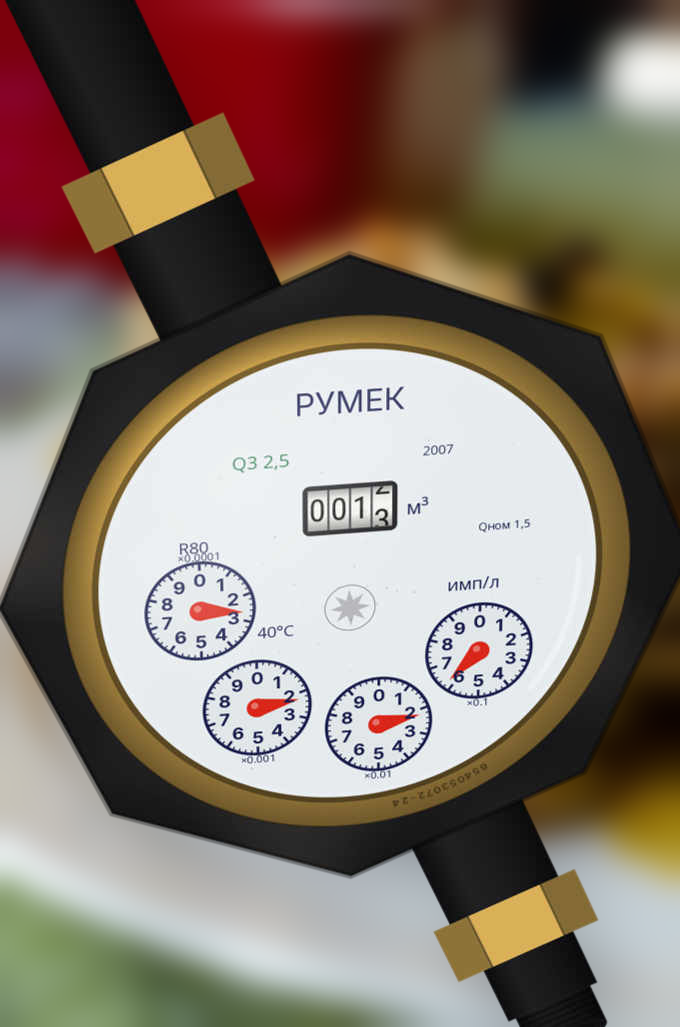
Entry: 12.6222m³
